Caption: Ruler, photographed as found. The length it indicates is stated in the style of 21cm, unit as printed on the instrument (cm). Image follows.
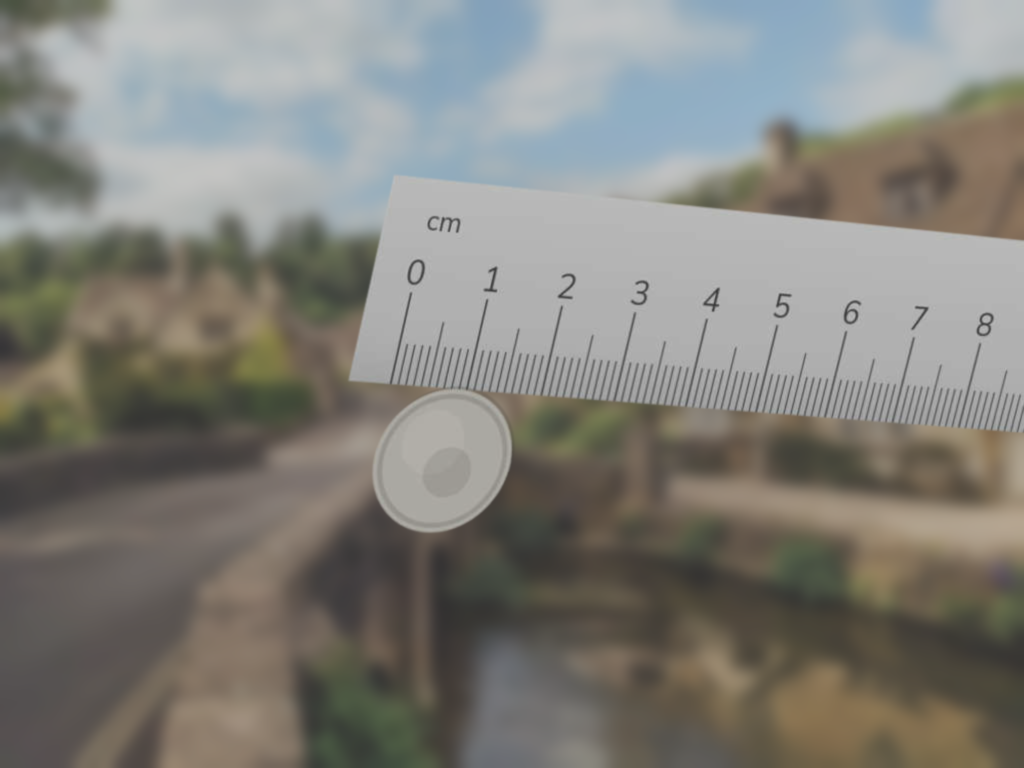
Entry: 1.8cm
